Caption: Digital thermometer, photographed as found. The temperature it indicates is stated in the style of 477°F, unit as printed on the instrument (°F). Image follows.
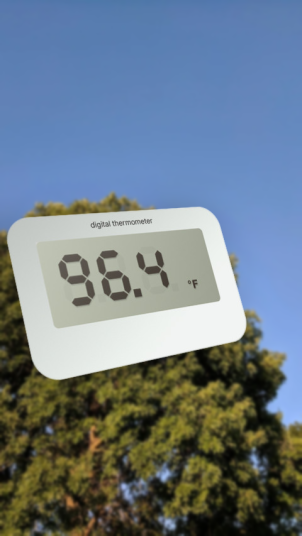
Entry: 96.4°F
